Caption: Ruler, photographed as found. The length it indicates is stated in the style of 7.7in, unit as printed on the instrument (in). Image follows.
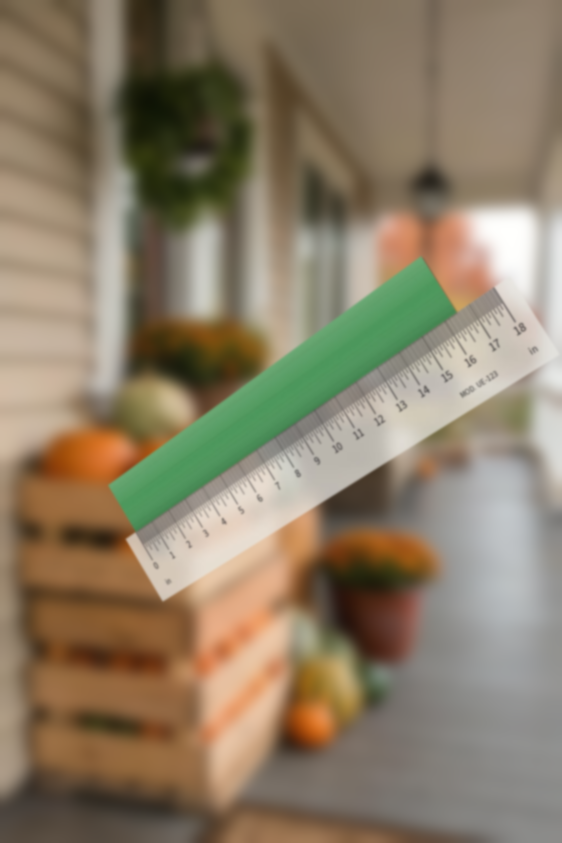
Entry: 16.5in
